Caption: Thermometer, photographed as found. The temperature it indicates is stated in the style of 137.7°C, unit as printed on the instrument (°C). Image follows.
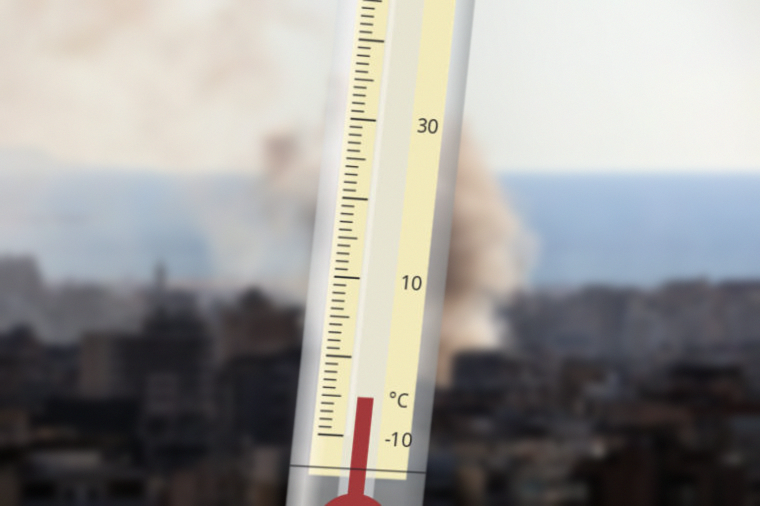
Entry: -5°C
